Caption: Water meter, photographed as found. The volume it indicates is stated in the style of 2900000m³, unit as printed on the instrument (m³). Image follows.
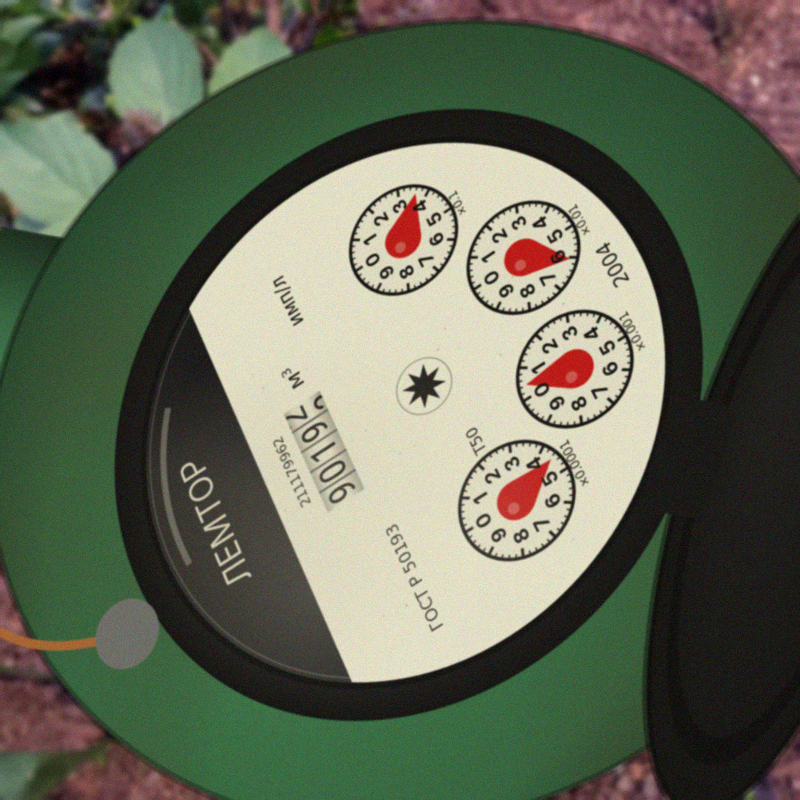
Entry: 90192.3604m³
